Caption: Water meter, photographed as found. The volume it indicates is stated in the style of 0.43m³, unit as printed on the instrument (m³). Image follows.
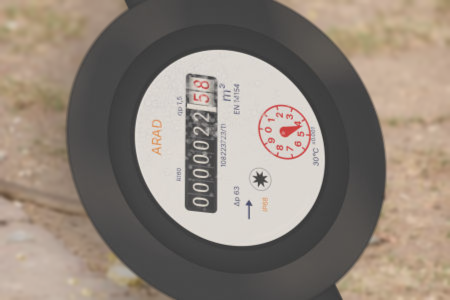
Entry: 22.584m³
